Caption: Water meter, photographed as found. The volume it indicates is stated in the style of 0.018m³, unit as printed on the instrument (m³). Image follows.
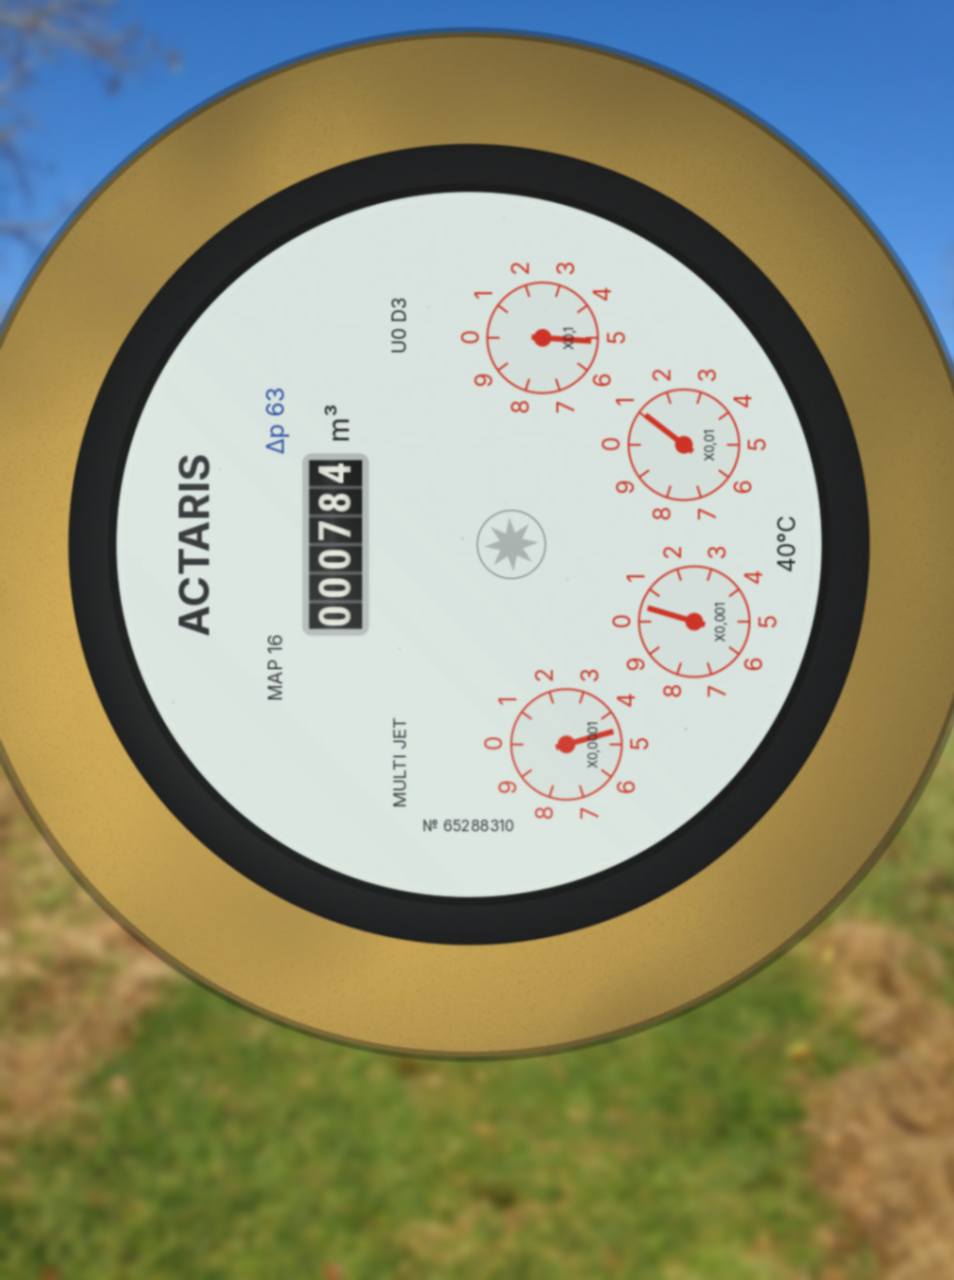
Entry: 784.5104m³
